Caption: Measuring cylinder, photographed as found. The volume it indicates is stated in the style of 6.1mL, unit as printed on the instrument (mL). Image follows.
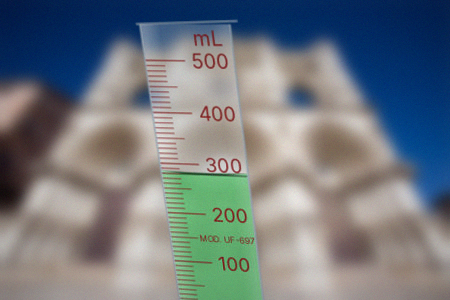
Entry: 280mL
